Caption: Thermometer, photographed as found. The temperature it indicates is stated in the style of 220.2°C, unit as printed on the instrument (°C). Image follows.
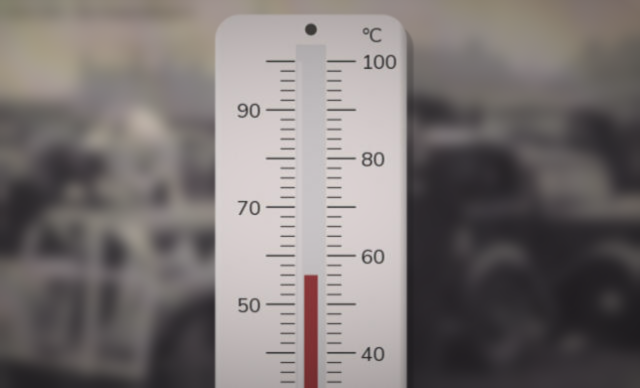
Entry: 56°C
